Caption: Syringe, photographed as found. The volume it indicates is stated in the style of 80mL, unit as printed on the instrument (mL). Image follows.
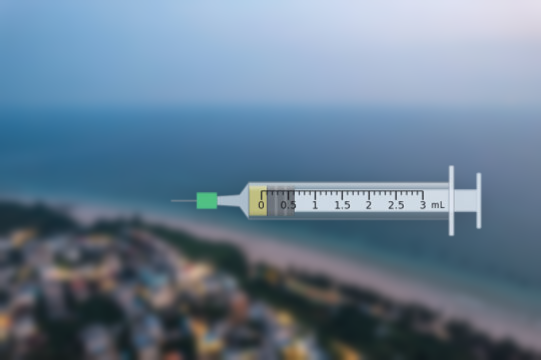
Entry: 0.1mL
